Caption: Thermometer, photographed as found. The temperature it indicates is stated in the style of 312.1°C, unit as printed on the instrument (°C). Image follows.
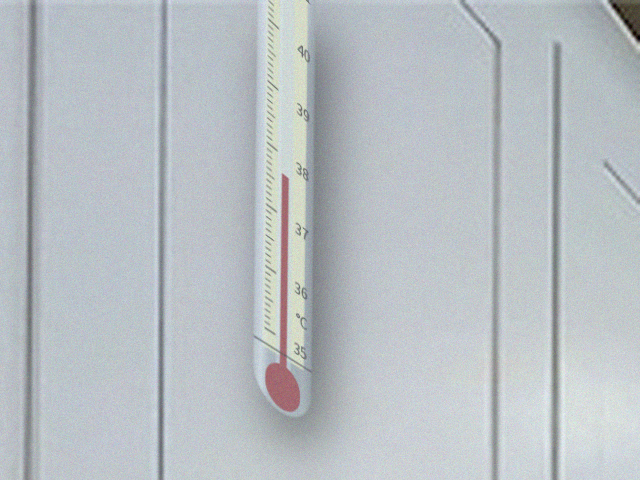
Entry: 37.7°C
